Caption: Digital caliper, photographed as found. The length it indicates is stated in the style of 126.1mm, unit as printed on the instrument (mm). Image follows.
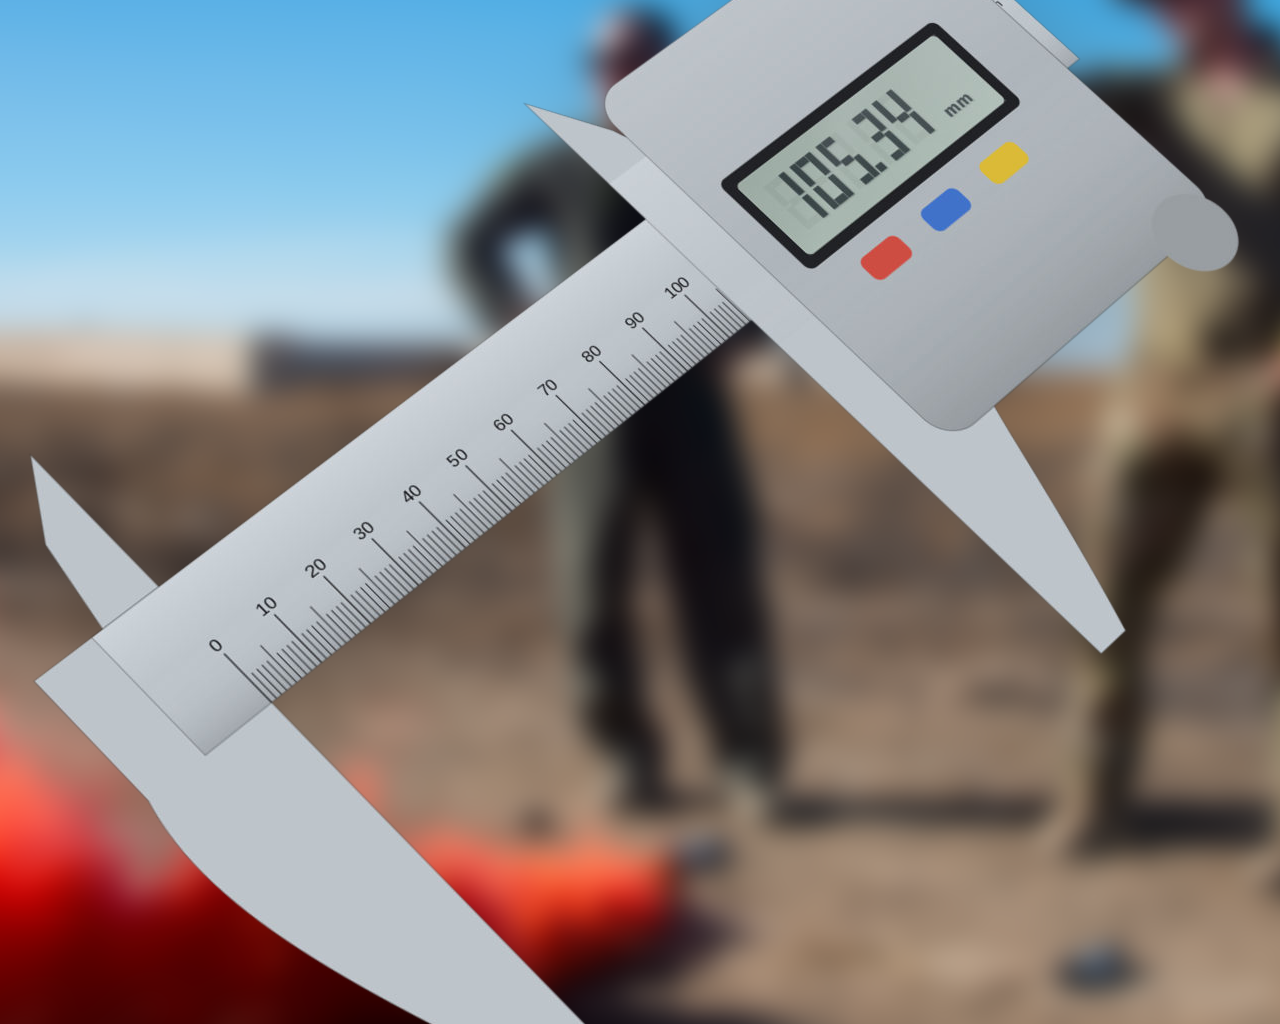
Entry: 105.34mm
